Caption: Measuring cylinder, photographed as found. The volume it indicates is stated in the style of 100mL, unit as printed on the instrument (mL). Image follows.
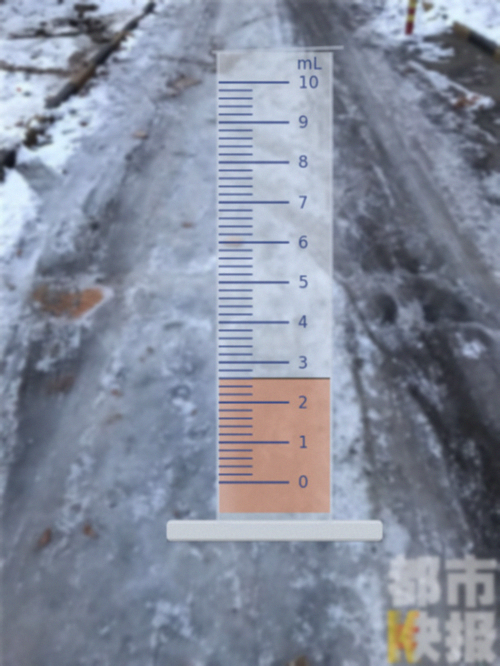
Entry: 2.6mL
